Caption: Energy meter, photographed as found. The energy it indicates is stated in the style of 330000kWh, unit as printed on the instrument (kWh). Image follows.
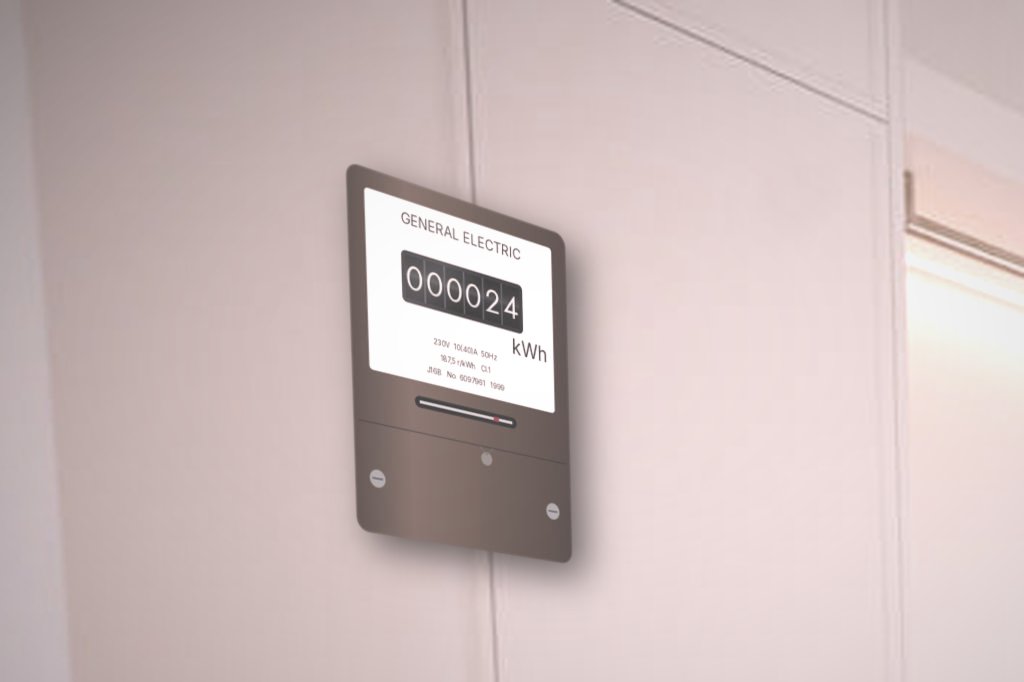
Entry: 24kWh
